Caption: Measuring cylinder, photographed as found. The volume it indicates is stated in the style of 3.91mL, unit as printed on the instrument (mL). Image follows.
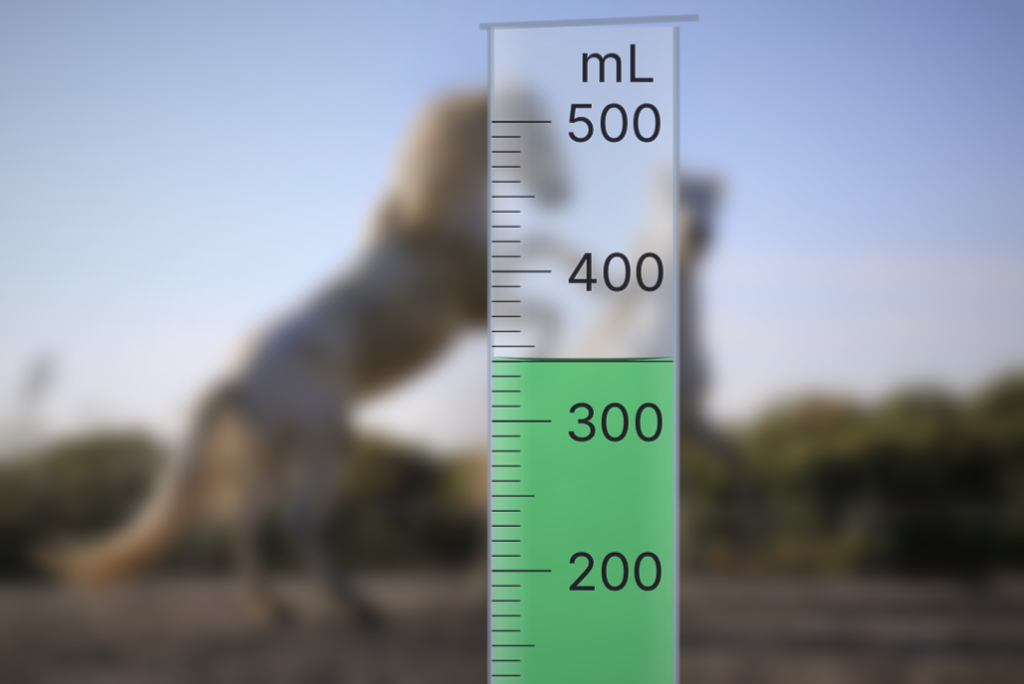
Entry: 340mL
